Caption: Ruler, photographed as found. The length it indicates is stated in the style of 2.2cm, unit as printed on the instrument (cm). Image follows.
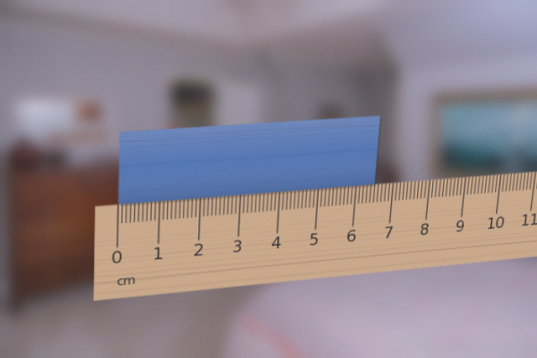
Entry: 6.5cm
